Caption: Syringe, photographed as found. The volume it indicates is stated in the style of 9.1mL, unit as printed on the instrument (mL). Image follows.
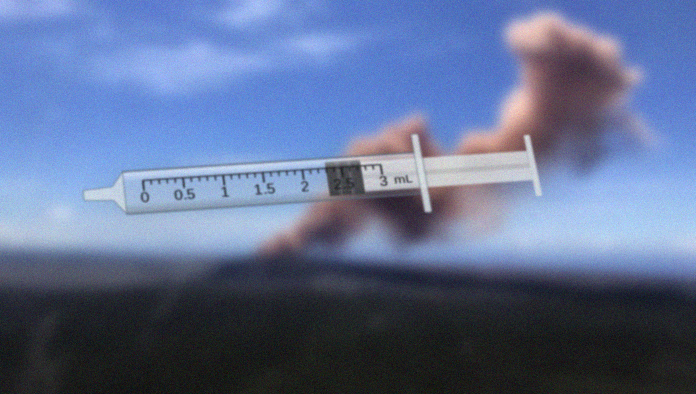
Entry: 2.3mL
